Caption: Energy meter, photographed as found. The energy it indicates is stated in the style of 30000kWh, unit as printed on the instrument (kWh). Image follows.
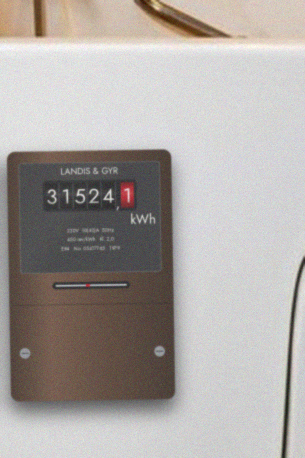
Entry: 31524.1kWh
